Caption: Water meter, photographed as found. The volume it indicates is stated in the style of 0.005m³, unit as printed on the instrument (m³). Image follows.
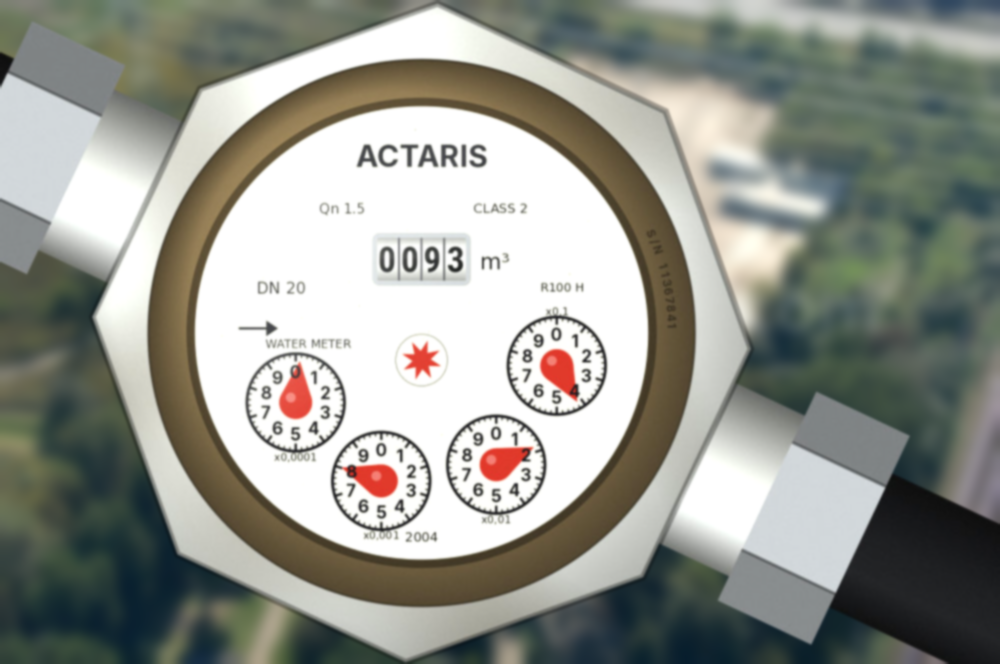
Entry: 93.4180m³
